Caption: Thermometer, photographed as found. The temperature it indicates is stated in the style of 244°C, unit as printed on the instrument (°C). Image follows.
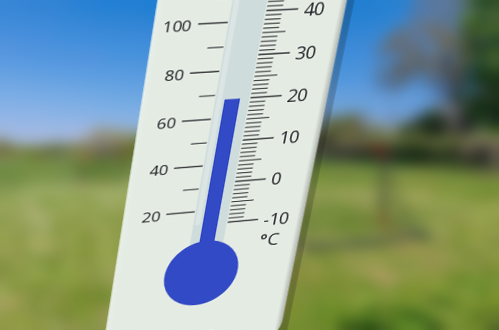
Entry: 20°C
